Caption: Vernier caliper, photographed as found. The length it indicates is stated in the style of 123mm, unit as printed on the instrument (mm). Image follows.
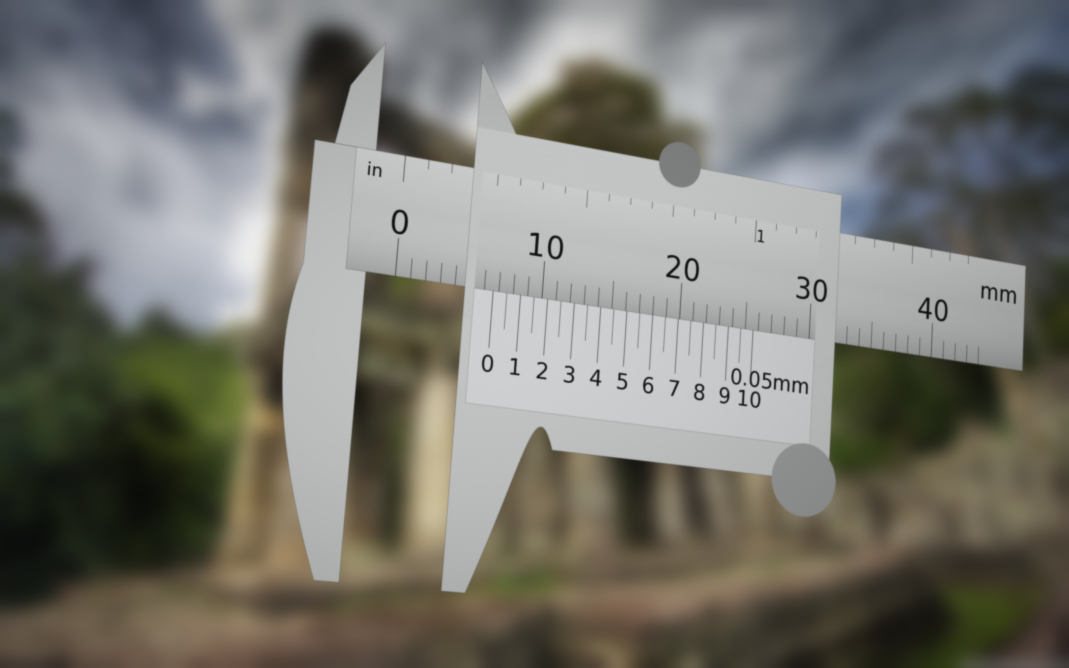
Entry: 6.6mm
